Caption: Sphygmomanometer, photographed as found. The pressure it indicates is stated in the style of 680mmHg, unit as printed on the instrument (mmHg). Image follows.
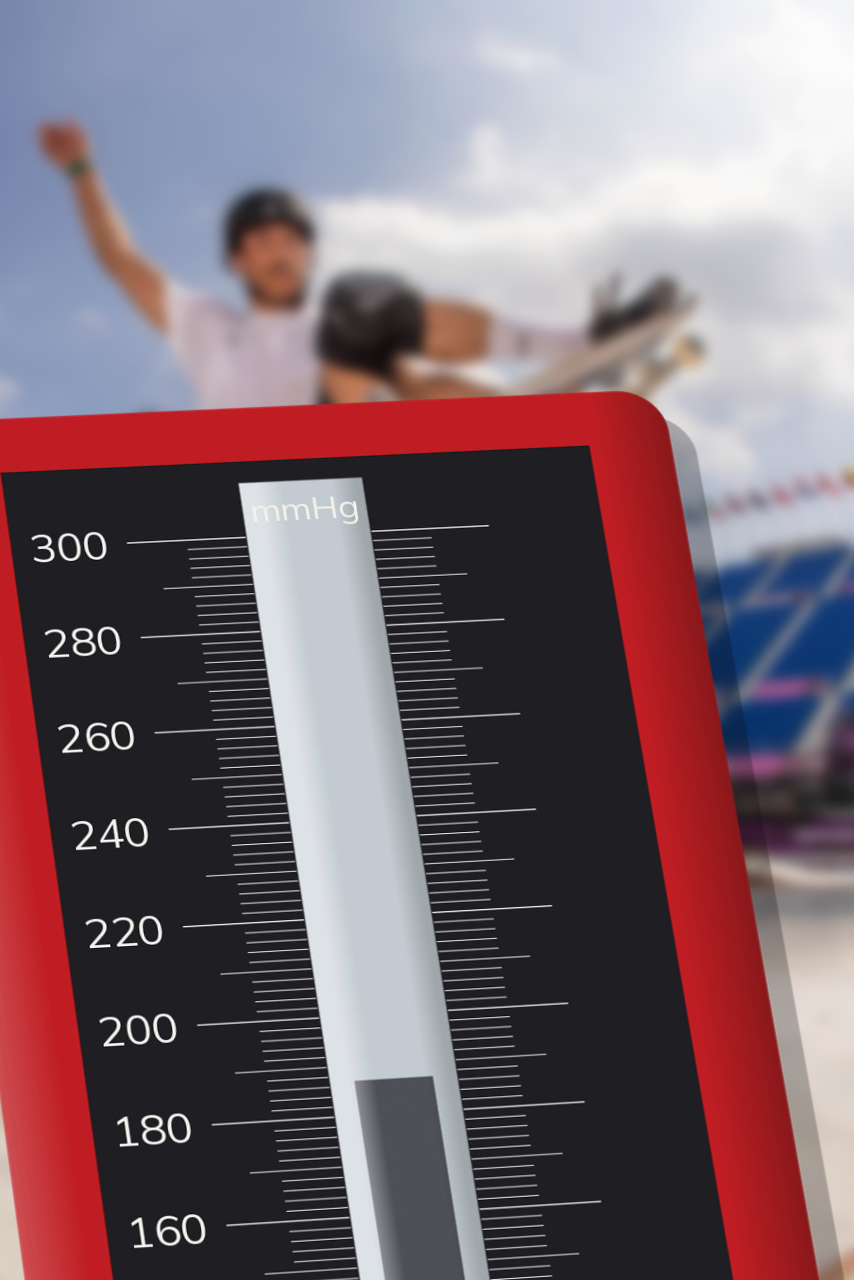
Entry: 187mmHg
